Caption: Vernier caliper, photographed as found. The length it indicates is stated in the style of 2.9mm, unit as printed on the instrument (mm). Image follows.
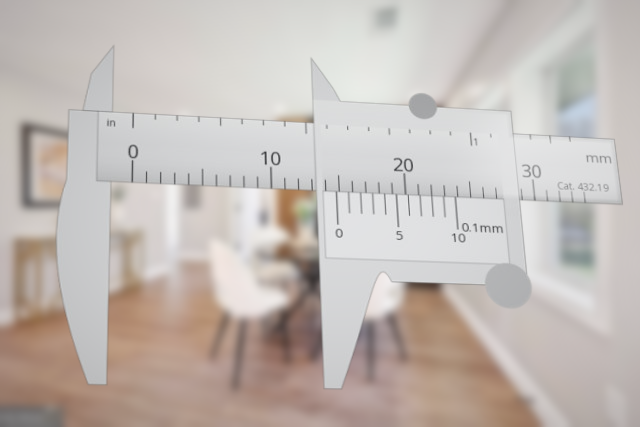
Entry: 14.8mm
